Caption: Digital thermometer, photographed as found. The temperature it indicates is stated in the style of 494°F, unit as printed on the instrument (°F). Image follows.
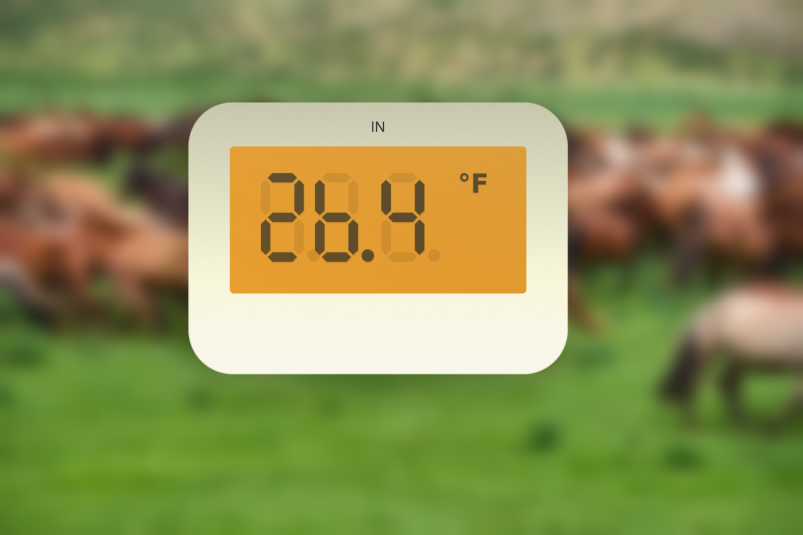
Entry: 26.4°F
